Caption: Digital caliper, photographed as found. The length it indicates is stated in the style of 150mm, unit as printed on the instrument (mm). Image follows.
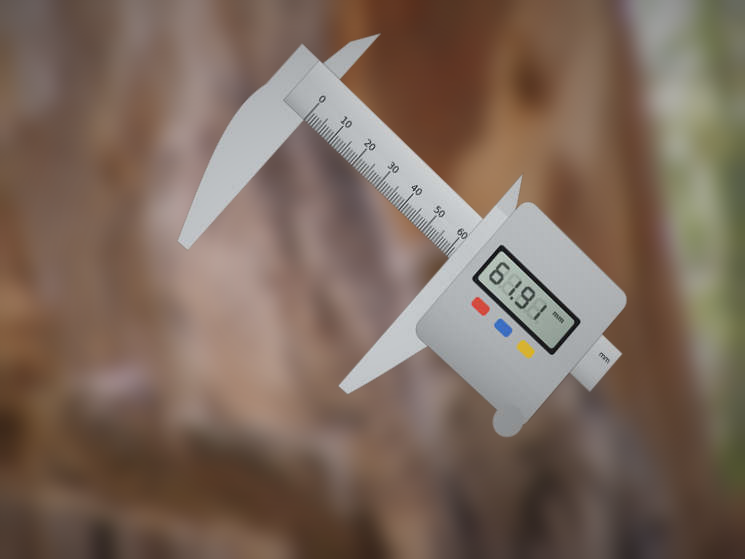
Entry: 61.91mm
